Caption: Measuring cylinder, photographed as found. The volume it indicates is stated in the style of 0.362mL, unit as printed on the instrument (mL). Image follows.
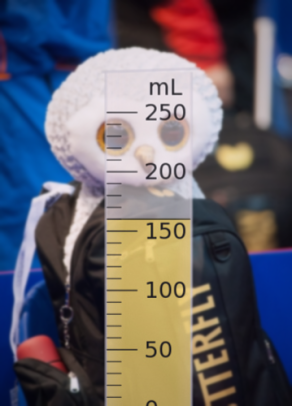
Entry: 160mL
